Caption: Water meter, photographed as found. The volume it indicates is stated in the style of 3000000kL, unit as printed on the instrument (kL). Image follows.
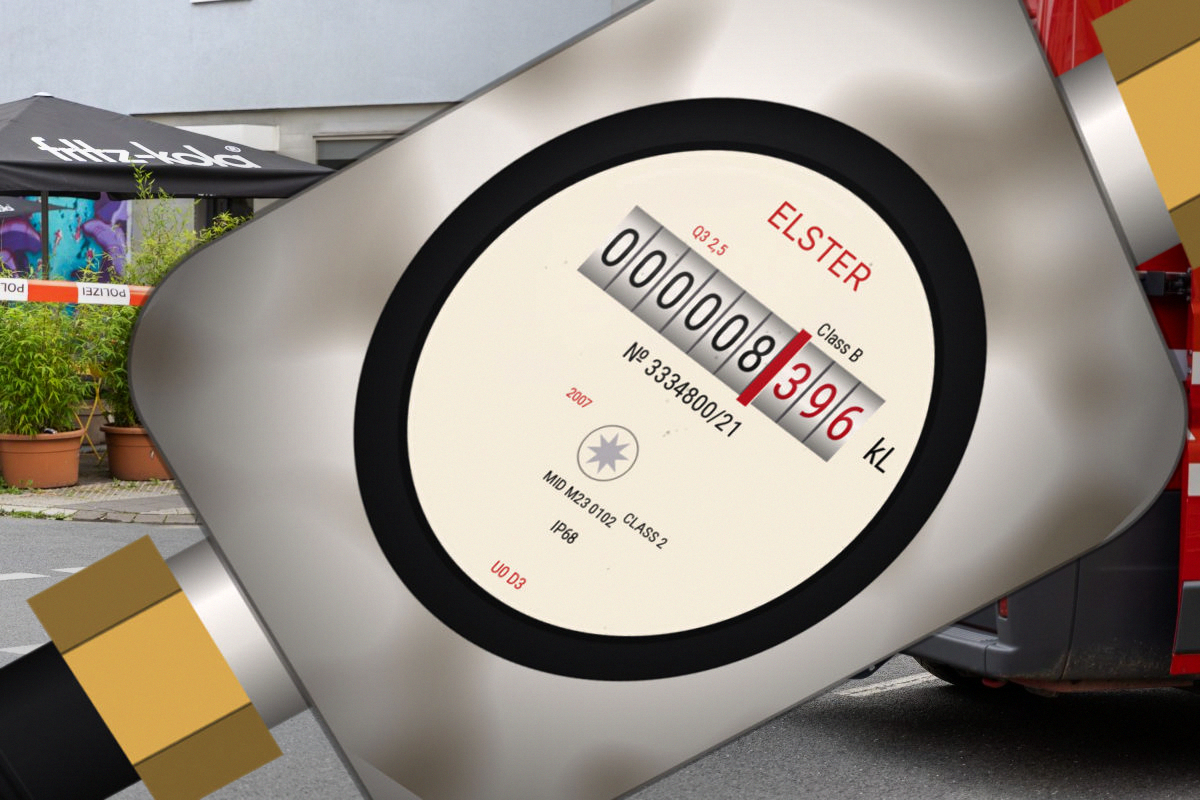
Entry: 8.396kL
